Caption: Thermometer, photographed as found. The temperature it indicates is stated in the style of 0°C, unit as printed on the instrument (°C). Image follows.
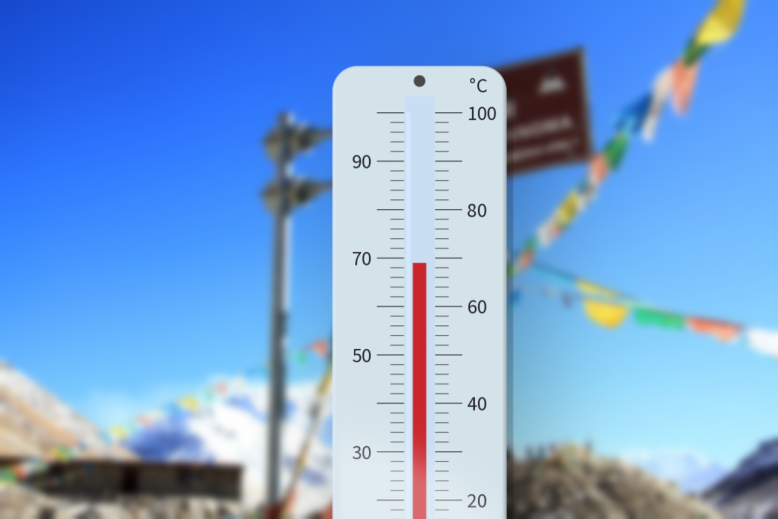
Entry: 69°C
